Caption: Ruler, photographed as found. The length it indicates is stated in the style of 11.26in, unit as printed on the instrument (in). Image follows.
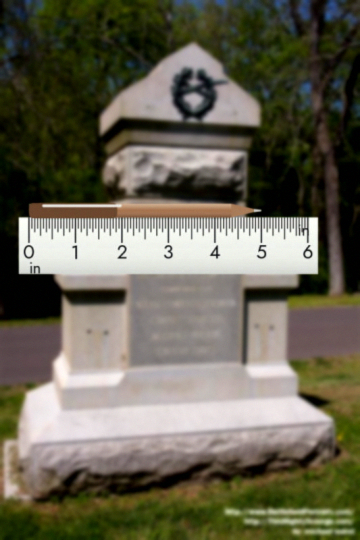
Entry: 5in
